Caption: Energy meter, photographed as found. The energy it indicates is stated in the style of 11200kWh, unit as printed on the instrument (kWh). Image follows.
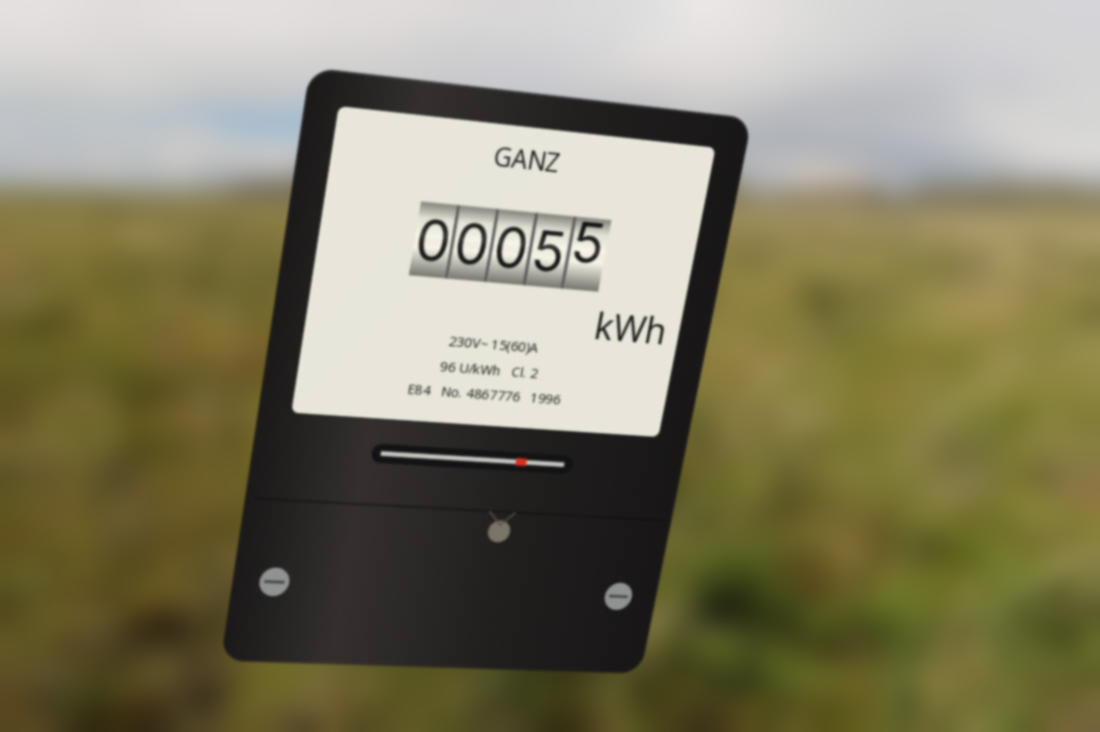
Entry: 55kWh
